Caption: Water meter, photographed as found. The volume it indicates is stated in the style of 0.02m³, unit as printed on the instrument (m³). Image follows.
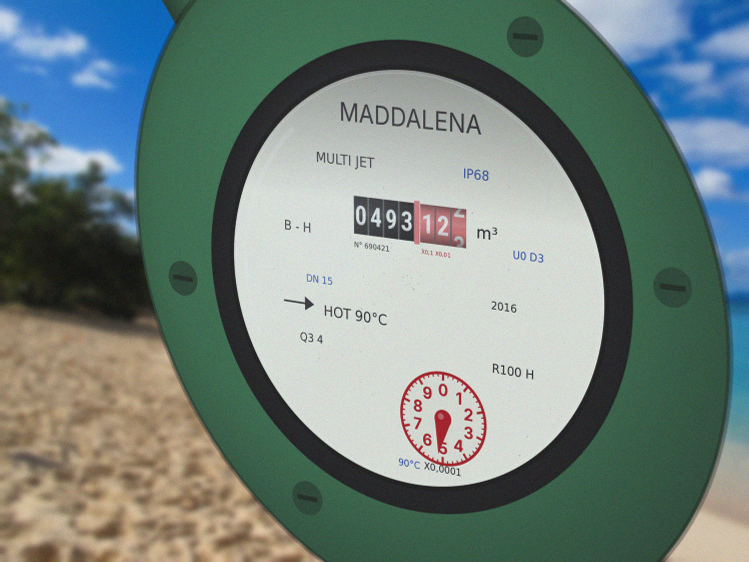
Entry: 493.1225m³
